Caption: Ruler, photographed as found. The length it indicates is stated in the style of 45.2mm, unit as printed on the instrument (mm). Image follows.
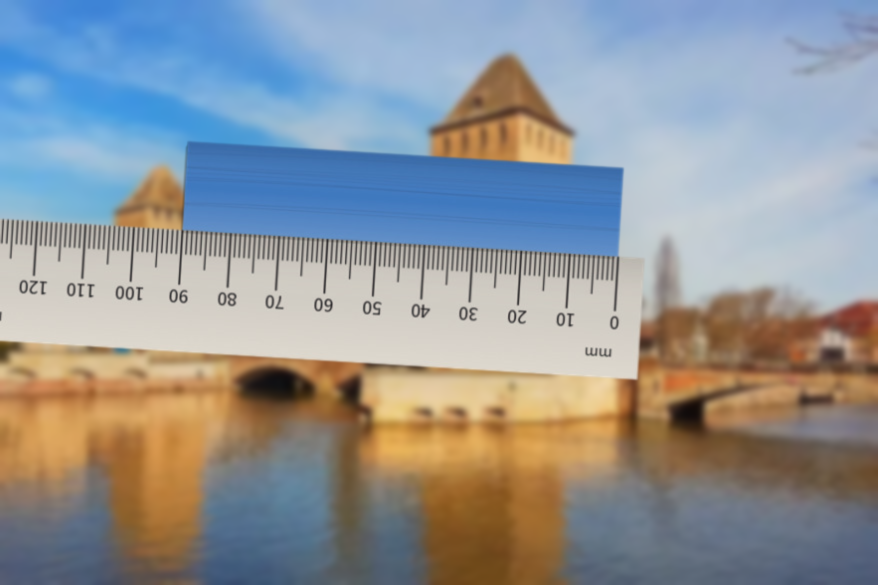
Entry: 90mm
